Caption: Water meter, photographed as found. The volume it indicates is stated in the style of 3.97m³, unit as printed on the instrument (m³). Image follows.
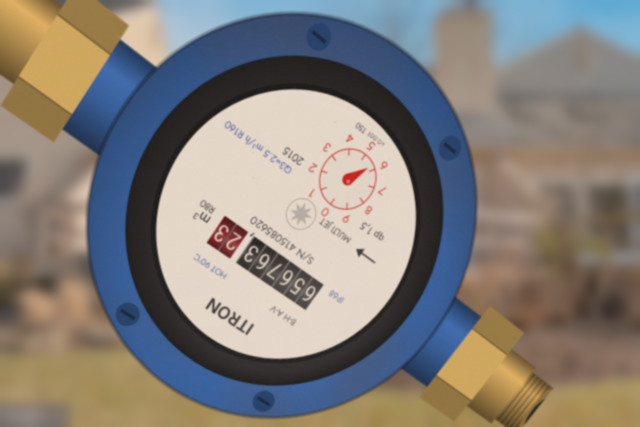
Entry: 656763.235m³
